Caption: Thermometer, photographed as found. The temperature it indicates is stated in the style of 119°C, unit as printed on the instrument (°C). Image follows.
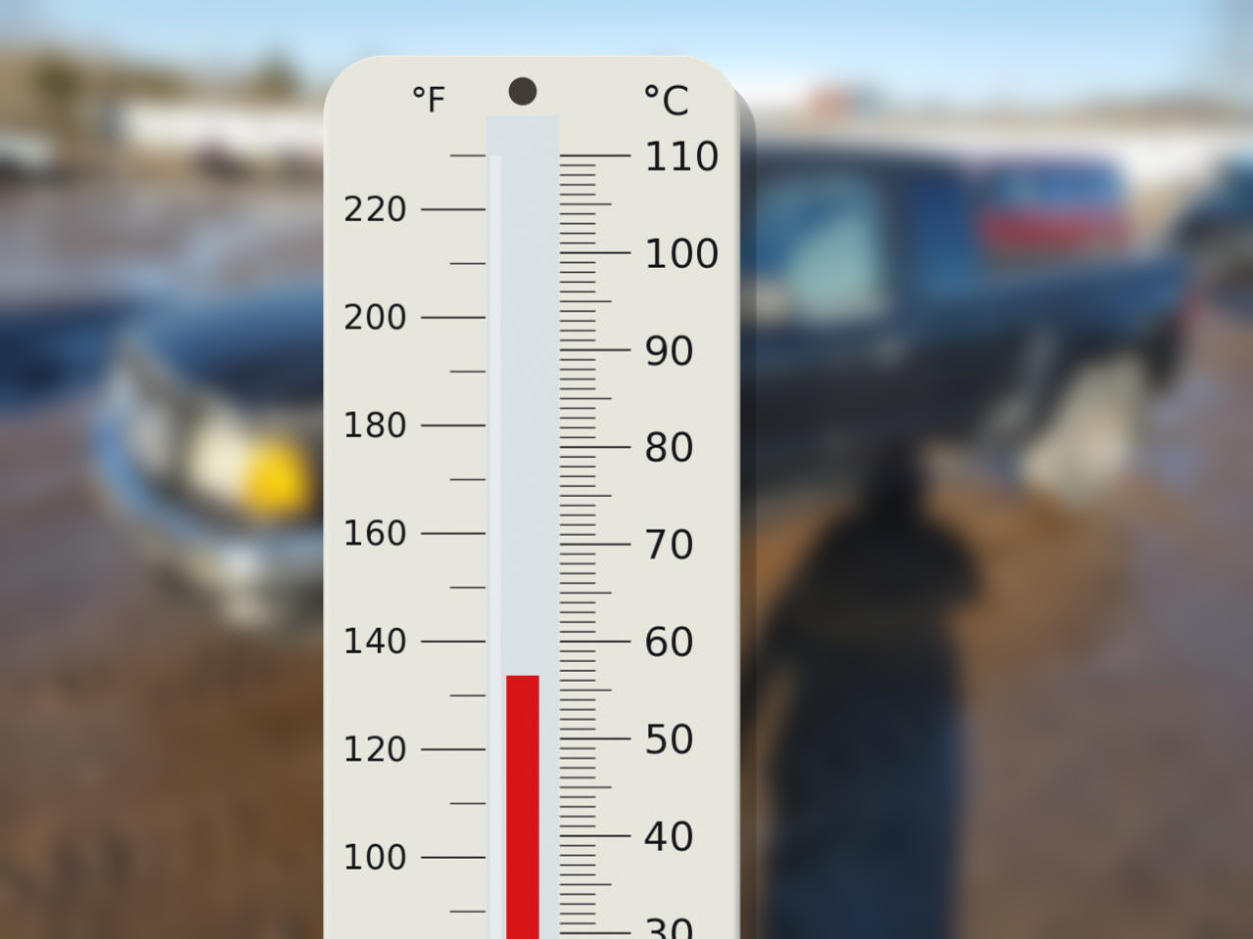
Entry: 56.5°C
